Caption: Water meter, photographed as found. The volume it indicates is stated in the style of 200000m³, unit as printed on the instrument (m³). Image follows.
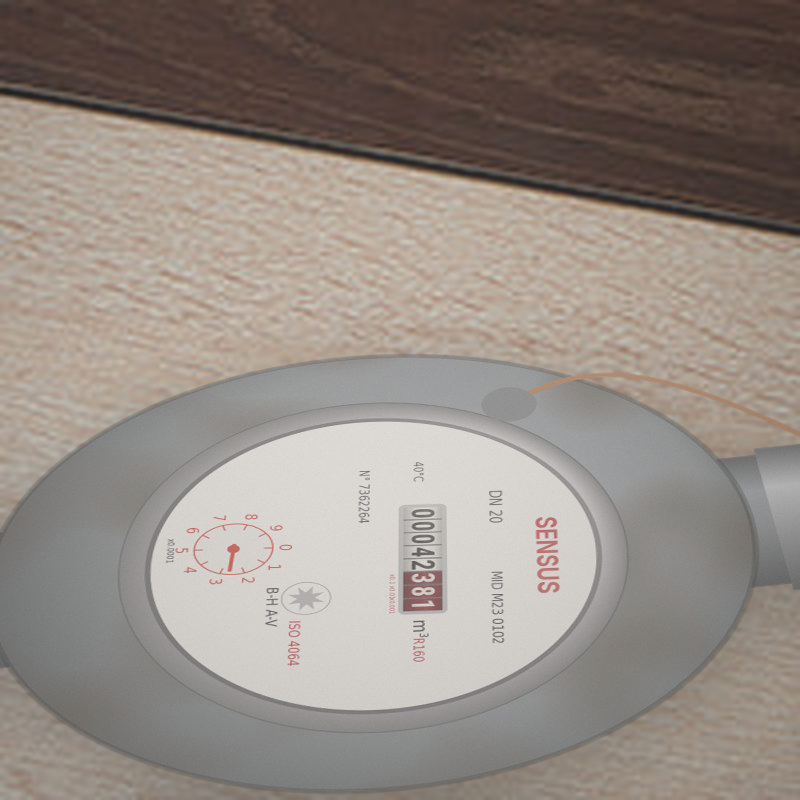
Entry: 42.3812m³
